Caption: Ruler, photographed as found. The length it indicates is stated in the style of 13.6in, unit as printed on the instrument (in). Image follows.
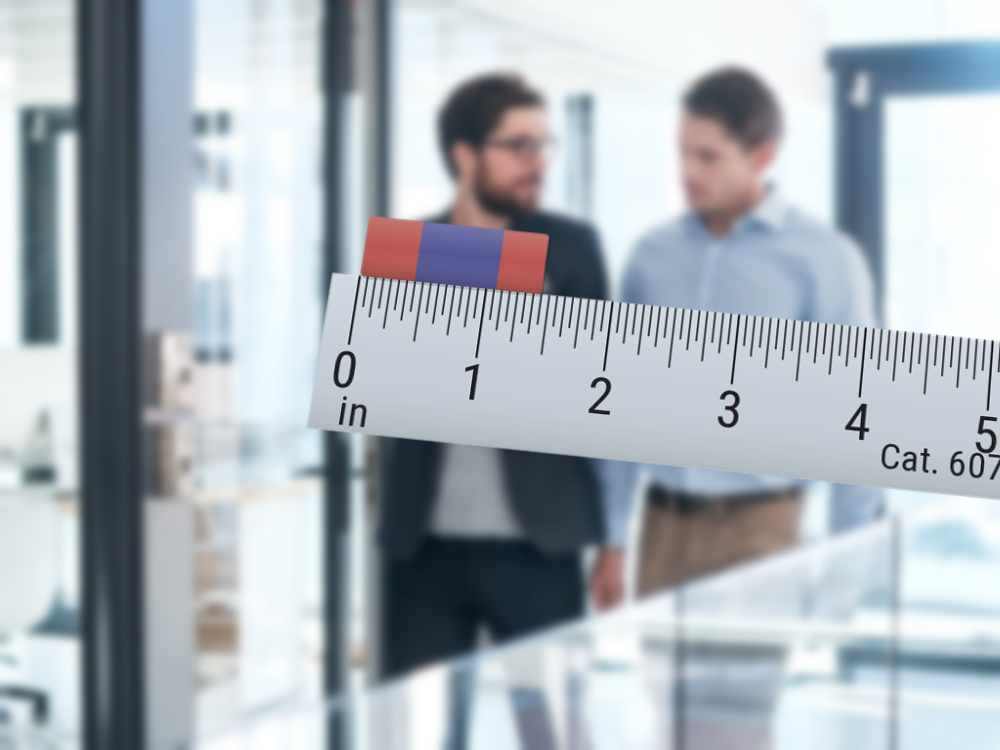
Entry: 1.4375in
